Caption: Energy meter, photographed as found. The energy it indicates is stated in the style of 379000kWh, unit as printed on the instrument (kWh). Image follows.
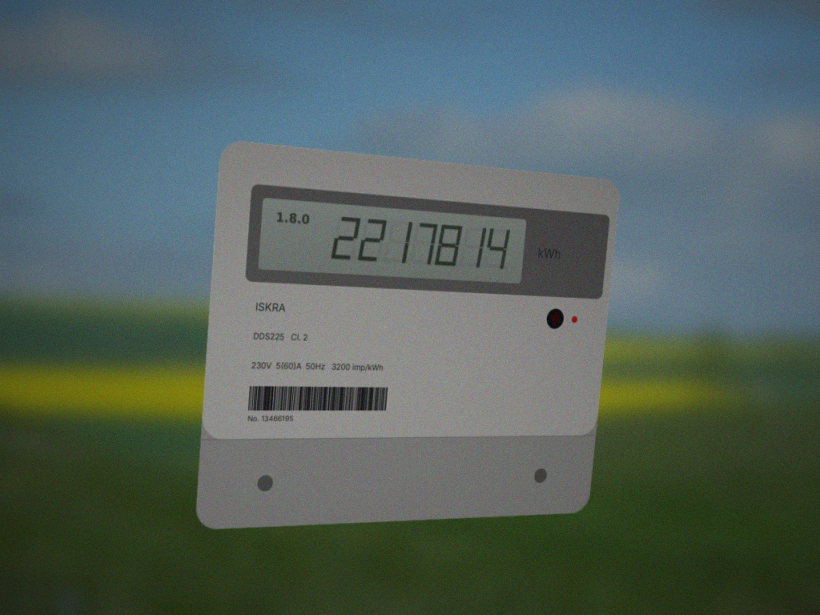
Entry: 2217814kWh
